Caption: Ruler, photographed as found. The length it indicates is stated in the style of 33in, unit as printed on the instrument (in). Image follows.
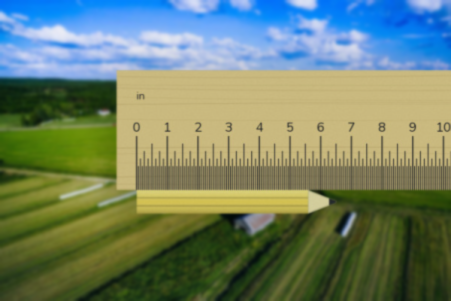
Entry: 6.5in
